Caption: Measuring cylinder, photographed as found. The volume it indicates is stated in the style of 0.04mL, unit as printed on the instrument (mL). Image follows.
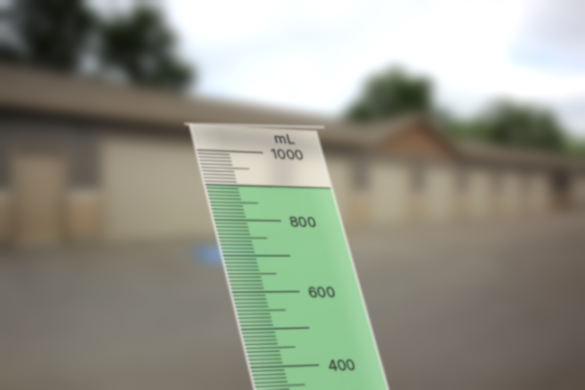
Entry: 900mL
